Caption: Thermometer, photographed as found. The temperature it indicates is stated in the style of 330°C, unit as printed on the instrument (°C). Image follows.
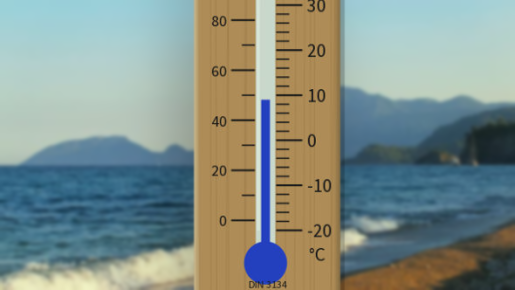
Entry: 9°C
